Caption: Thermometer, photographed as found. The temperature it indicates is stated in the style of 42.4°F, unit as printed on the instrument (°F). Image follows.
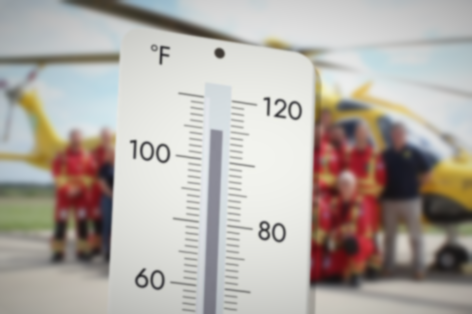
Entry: 110°F
